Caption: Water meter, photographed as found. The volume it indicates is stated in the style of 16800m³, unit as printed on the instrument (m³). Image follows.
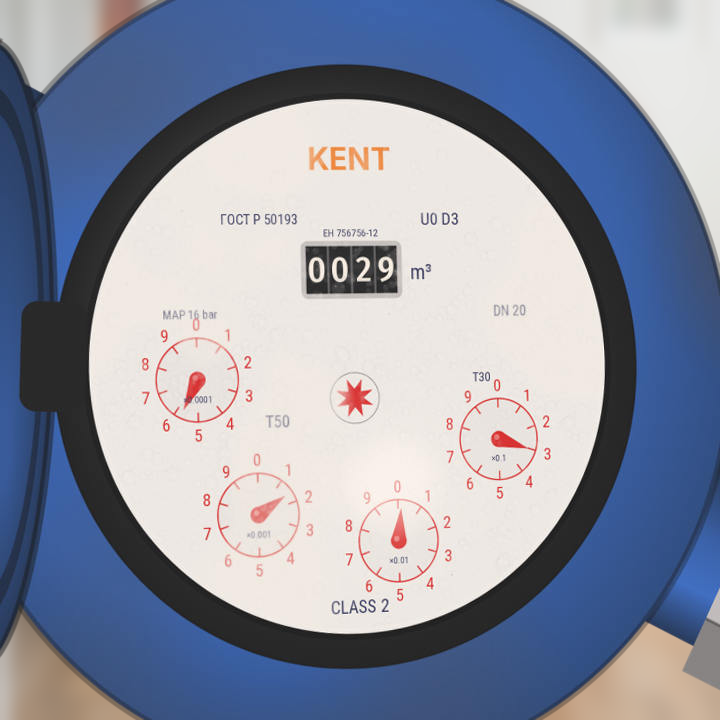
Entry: 29.3015m³
